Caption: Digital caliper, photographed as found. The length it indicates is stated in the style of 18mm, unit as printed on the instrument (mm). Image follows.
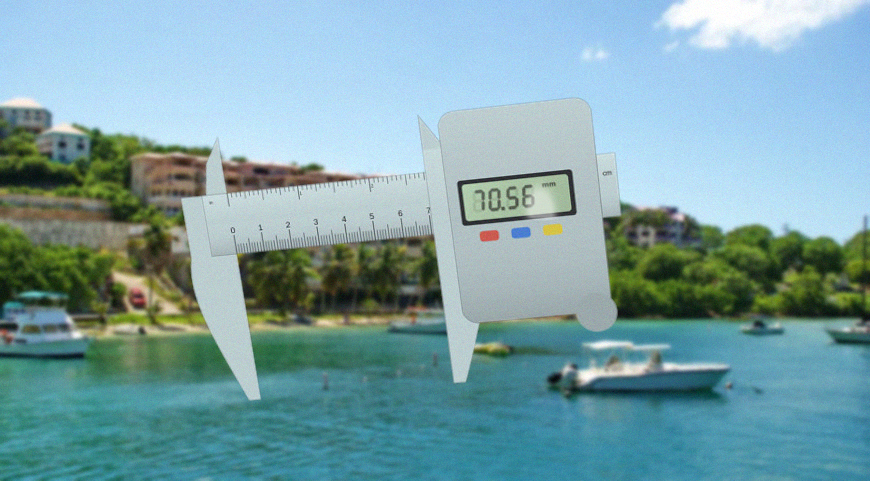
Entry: 70.56mm
